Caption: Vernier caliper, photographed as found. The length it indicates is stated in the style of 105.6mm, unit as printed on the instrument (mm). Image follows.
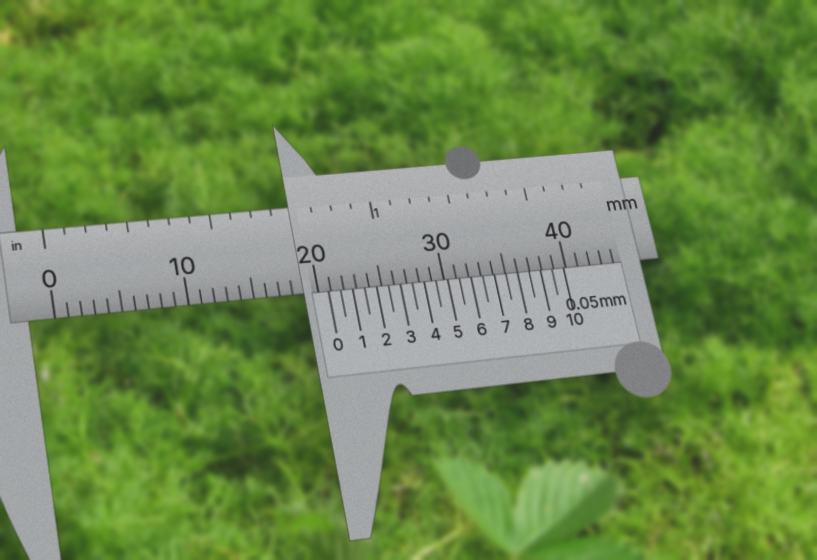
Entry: 20.8mm
